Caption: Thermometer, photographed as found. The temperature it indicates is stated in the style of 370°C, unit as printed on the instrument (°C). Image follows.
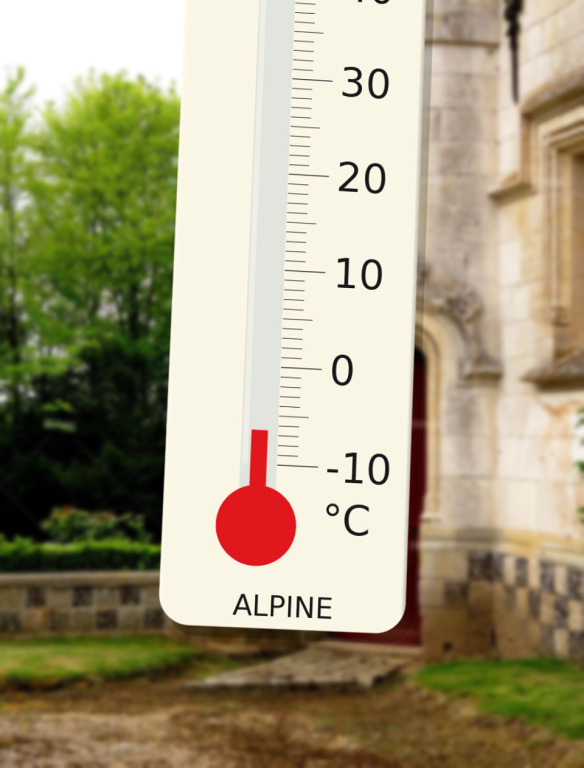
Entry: -6.5°C
